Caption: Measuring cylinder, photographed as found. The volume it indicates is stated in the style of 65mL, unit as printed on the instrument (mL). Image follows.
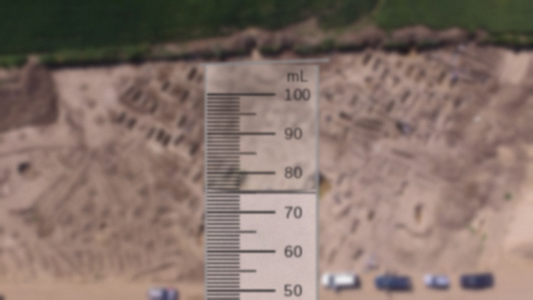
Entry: 75mL
